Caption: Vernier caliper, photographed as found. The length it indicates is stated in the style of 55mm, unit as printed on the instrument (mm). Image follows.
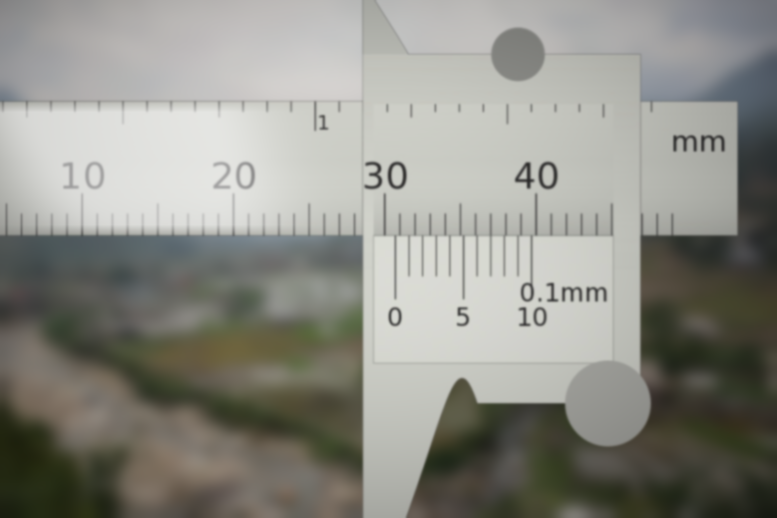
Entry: 30.7mm
